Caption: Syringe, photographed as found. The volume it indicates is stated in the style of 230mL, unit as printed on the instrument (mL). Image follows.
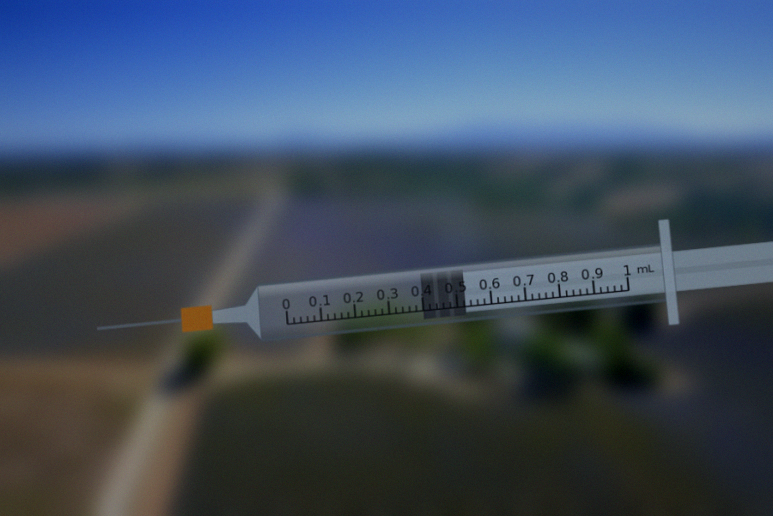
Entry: 0.4mL
